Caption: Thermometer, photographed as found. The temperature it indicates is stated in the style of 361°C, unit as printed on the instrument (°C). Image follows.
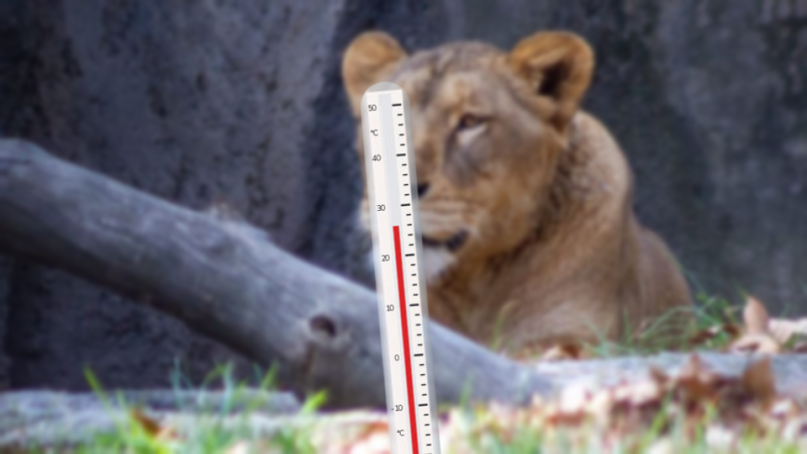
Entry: 26°C
